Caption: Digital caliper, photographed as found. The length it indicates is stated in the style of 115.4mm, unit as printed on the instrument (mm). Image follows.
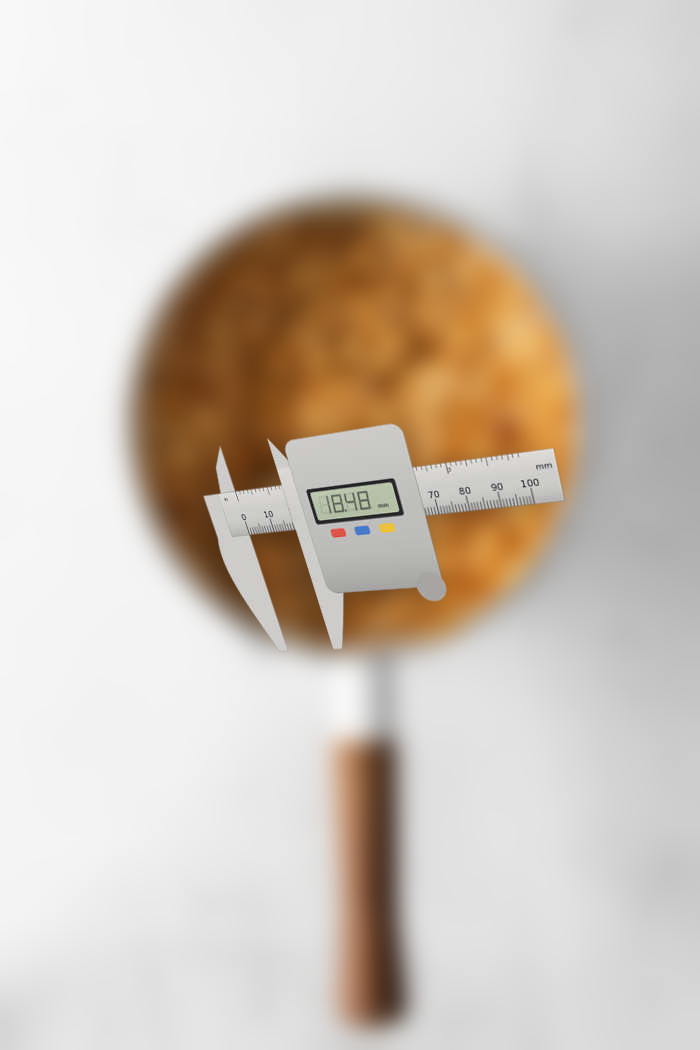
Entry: 18.48mm
